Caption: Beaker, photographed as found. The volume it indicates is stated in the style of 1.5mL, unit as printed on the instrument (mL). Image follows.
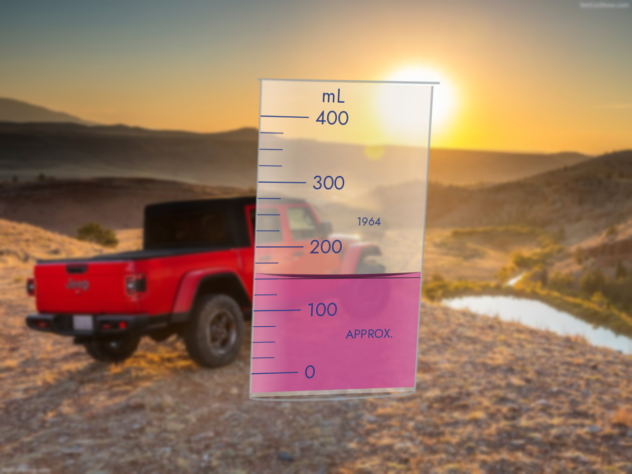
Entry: 150mL
